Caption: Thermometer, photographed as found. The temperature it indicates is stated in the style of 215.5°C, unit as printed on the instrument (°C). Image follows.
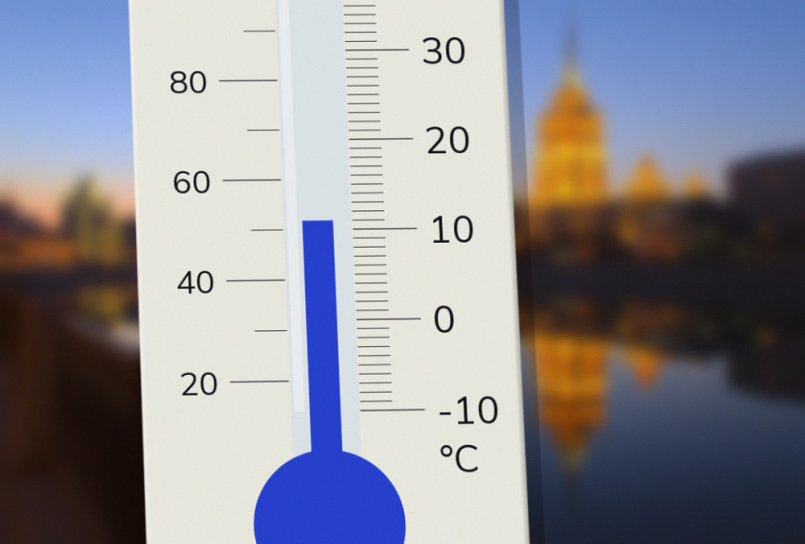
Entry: 11°C
